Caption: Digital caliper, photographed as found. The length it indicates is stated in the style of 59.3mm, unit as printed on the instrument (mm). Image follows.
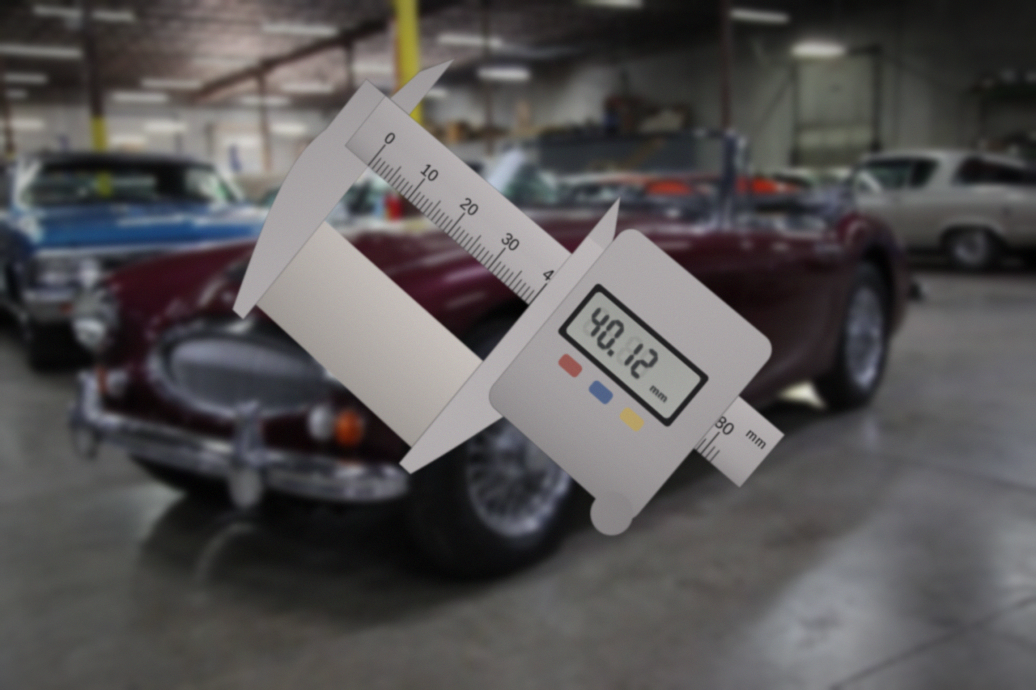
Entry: 40.12mm
